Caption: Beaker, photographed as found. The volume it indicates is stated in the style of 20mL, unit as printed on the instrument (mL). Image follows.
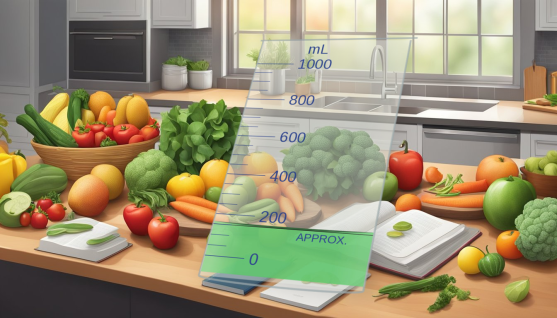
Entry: 150mL
